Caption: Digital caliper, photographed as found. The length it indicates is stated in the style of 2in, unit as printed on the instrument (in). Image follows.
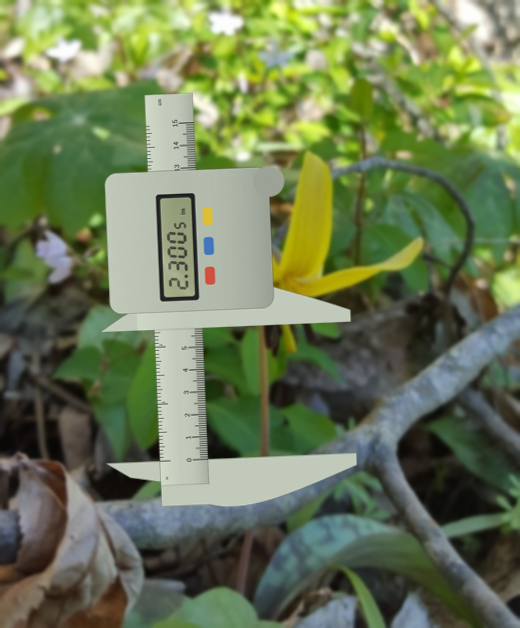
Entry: 2.3005in
